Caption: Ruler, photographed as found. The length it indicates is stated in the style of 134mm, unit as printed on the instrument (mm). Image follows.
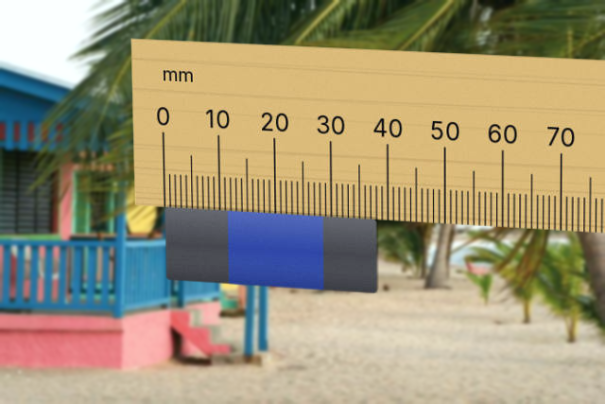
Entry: 38mm
